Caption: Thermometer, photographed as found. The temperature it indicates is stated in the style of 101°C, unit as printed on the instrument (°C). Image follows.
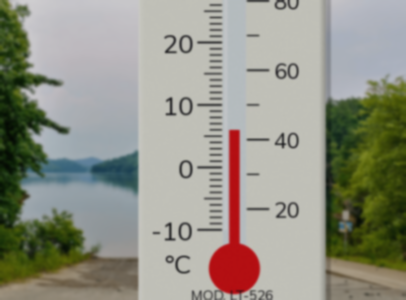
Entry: 6°C
